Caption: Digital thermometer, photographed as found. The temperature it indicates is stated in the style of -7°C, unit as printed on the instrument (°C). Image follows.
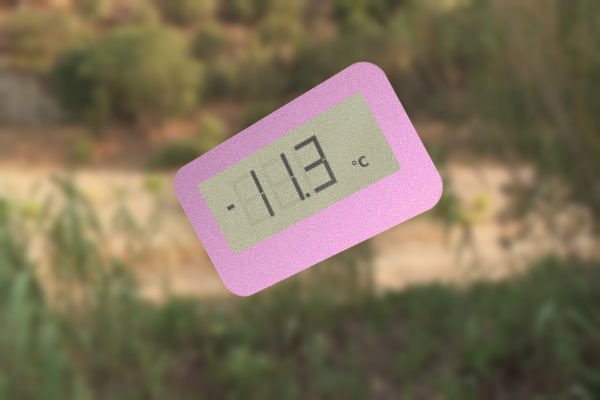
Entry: -11.3°C
